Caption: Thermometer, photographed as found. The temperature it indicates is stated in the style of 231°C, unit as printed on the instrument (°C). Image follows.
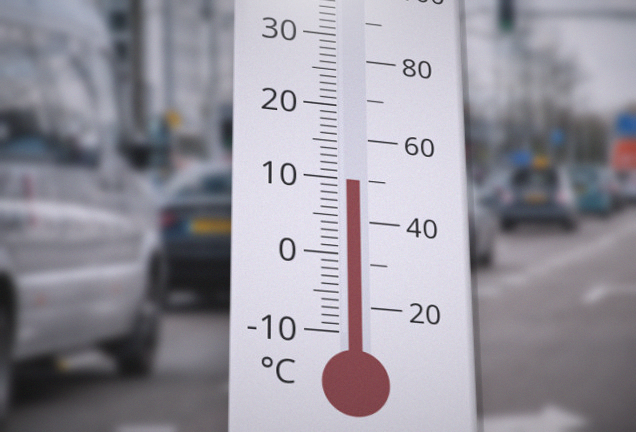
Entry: 10°C
